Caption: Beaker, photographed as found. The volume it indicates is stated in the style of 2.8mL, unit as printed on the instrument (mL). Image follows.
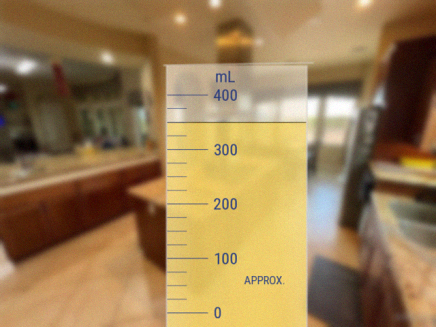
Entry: 350mL
